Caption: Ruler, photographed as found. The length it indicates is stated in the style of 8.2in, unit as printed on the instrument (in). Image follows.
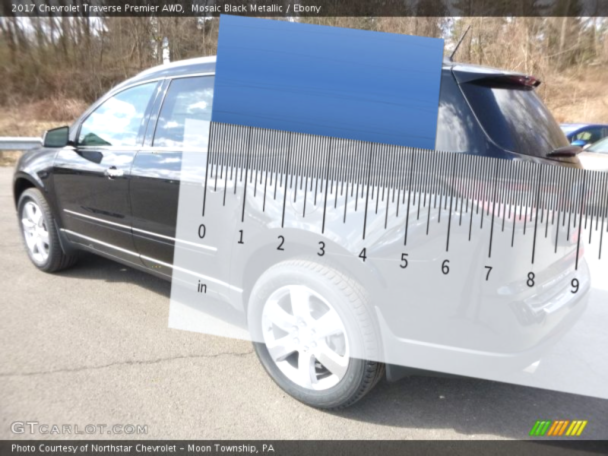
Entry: 5.5in
